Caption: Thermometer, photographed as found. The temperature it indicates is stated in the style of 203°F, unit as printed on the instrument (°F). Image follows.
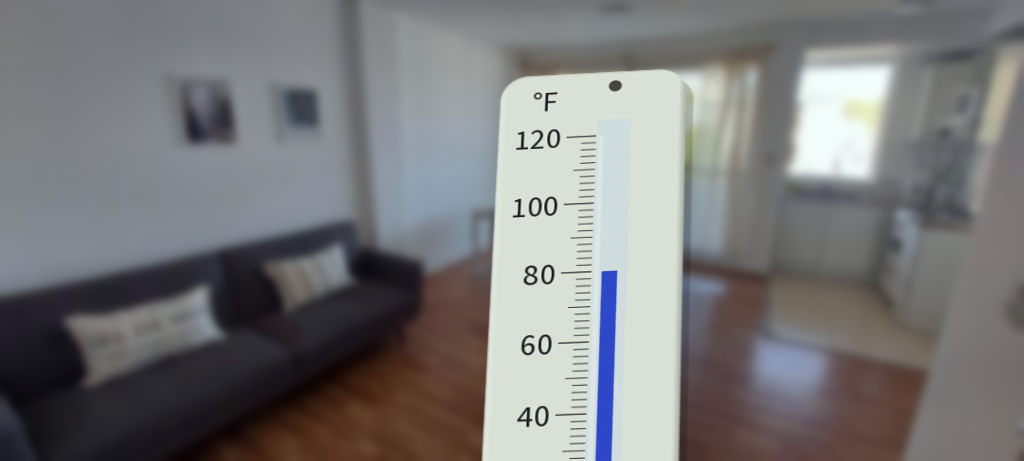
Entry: 80°F
